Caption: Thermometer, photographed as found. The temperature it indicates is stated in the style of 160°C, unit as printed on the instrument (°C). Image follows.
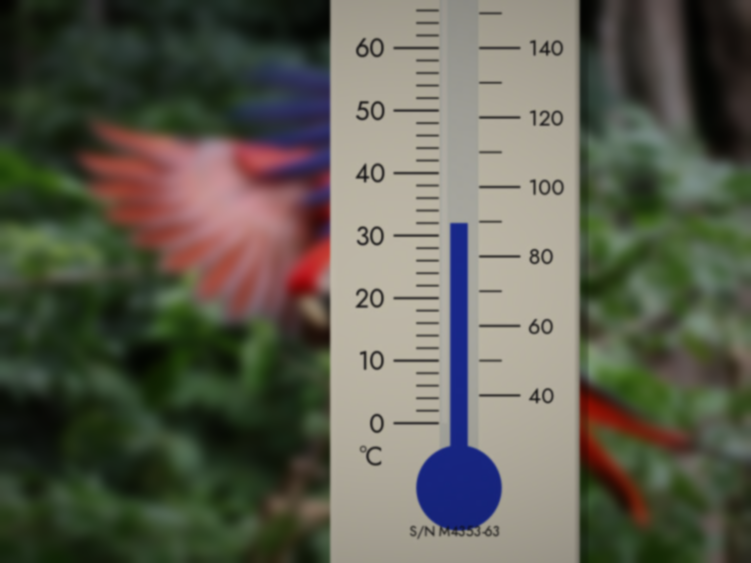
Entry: 32°C
